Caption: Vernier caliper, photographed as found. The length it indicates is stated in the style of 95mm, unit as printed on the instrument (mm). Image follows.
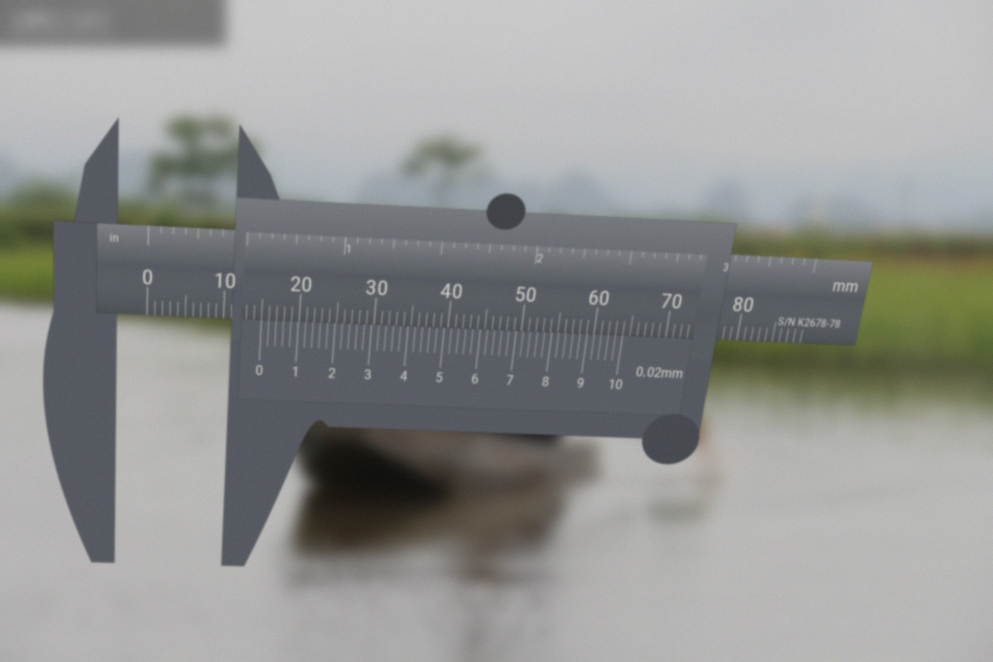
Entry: 15.0mm
